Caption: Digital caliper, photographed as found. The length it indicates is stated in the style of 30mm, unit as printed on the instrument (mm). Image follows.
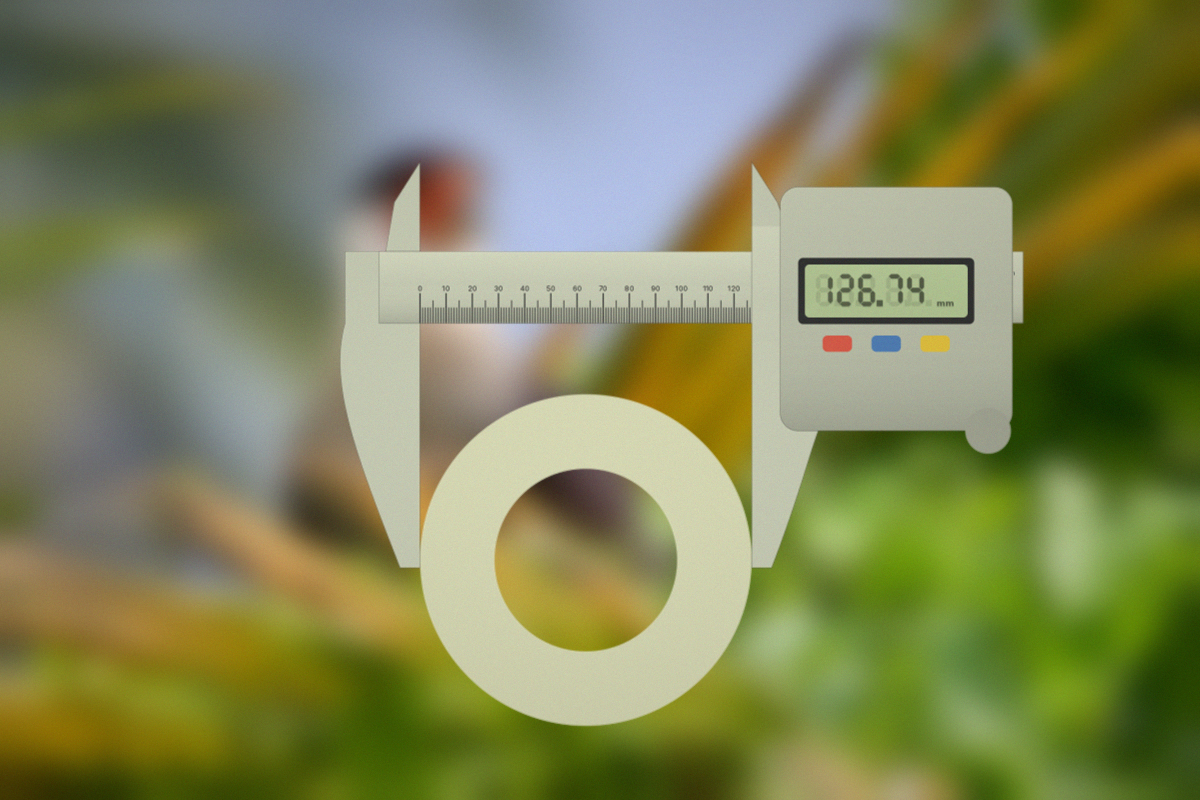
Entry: 126.74mm
